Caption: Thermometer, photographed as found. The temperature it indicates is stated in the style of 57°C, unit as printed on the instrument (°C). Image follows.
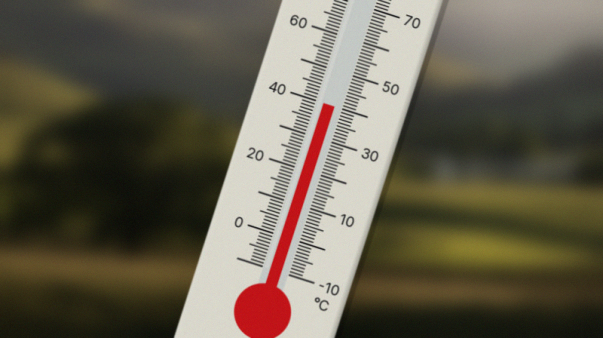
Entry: 40°C
